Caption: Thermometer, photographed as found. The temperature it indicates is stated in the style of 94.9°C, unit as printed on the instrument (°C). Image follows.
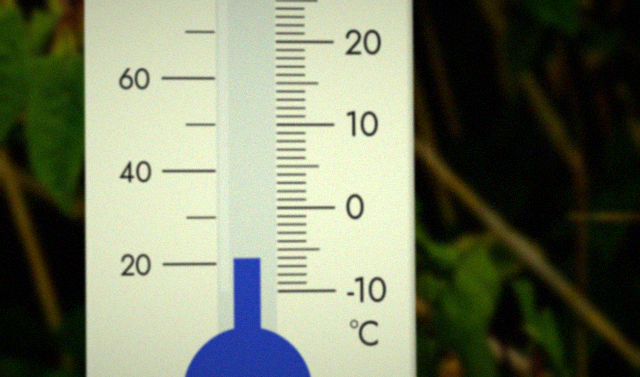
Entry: -6°C
